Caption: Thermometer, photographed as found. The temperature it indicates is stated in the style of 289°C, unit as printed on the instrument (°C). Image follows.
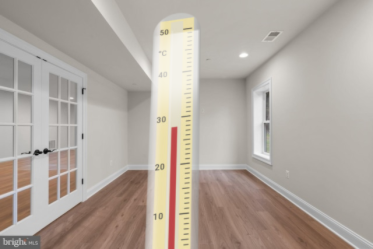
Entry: 28°C
